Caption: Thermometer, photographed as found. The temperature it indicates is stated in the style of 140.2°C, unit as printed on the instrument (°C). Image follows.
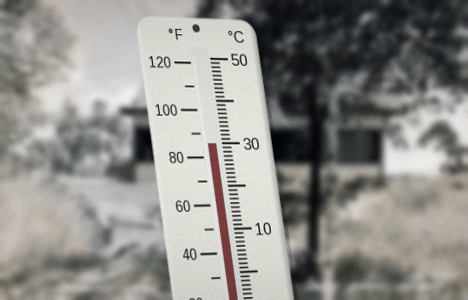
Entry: 30°C
